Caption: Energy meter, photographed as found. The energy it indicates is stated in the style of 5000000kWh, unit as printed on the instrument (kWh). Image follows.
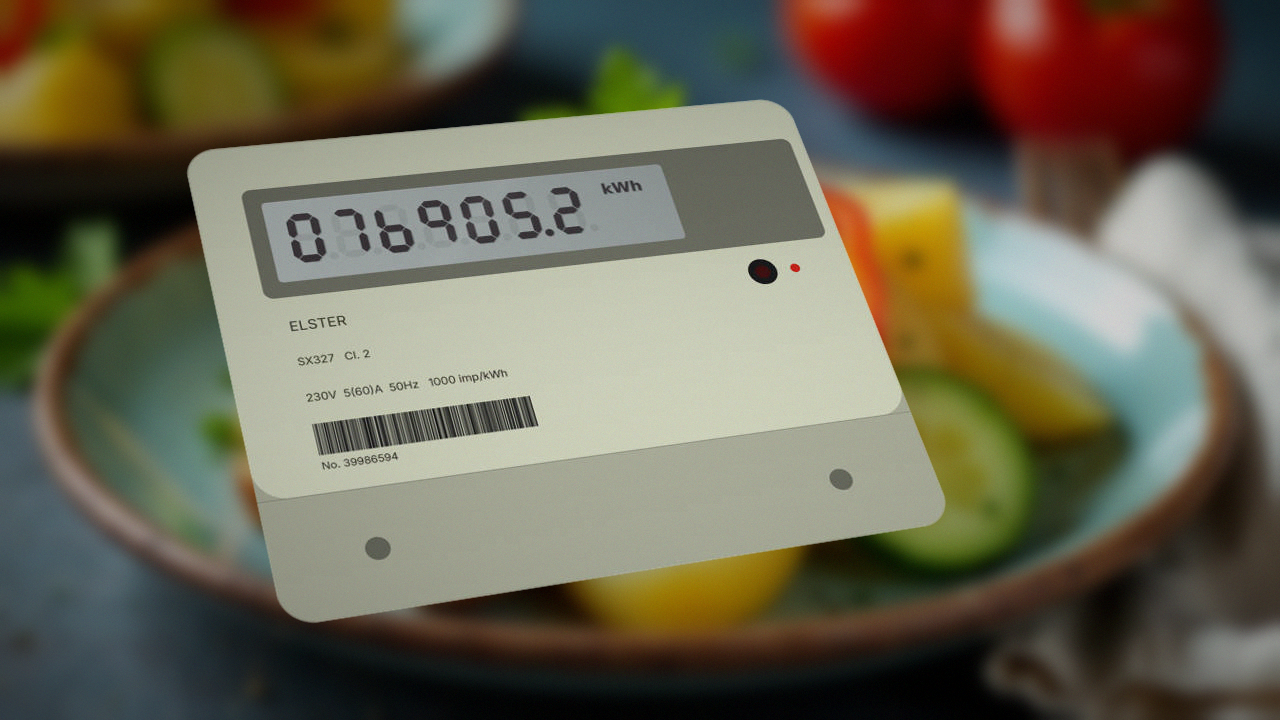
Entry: 76905.2kWh
